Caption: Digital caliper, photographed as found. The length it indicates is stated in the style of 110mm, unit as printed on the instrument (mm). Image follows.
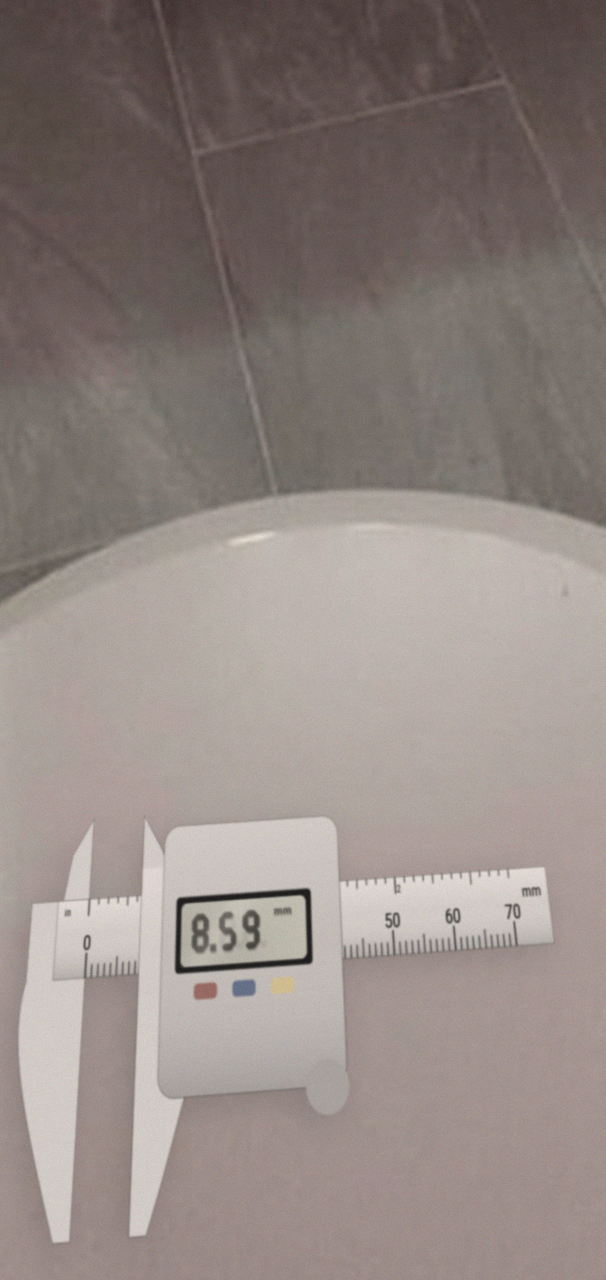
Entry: 8.59mm
